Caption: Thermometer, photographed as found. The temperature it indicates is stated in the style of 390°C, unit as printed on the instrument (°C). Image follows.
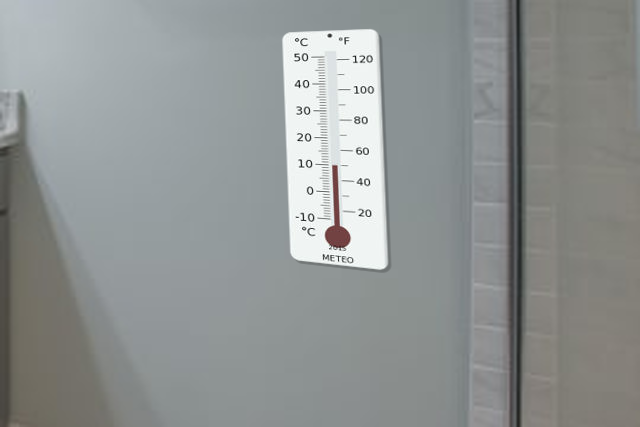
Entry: 10°C
